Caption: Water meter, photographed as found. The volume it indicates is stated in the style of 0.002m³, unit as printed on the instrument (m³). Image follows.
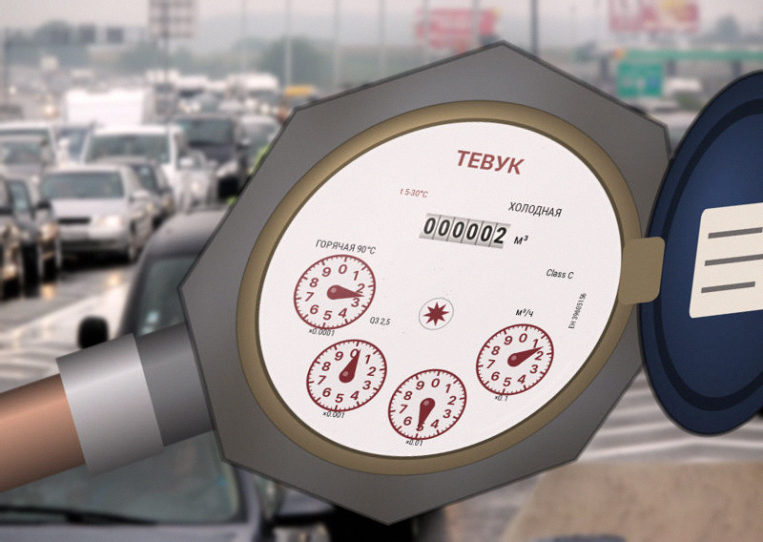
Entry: 2.1502m³
